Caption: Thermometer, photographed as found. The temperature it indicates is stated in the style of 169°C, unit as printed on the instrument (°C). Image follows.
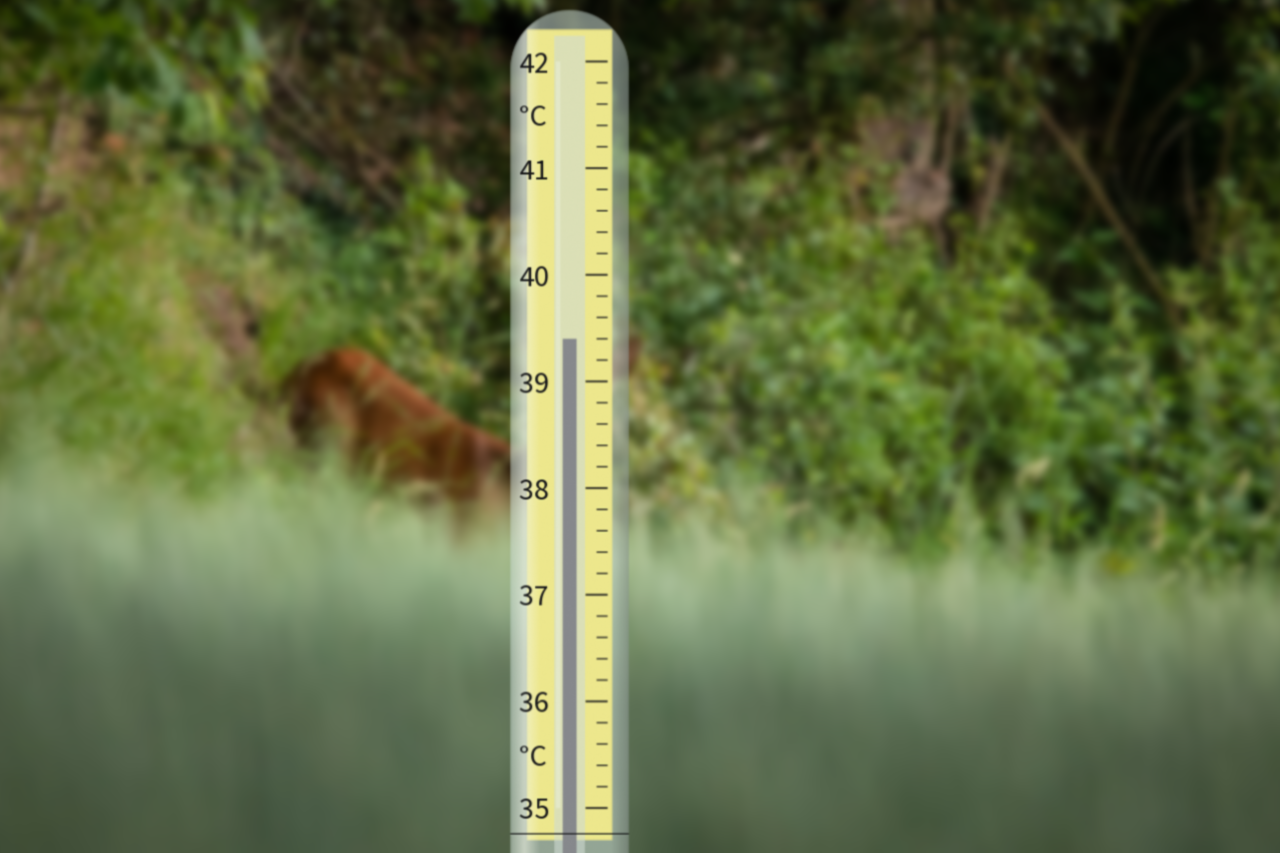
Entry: 39.4°C
